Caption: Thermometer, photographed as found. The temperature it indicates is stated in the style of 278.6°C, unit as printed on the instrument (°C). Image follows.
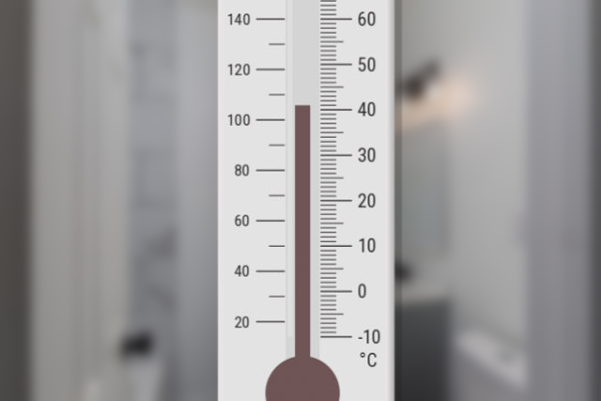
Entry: 41°C
